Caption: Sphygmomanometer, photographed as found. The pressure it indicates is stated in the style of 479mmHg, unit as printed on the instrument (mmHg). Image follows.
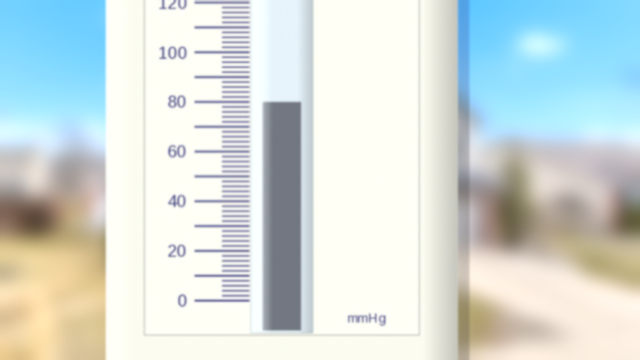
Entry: 80mmHg
